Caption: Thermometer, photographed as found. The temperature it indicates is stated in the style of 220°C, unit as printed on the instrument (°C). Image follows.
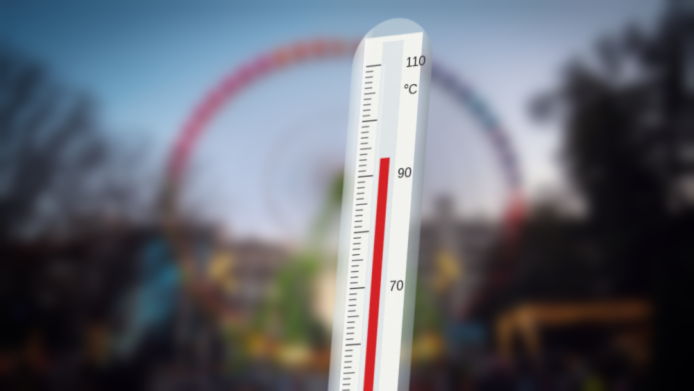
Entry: 93°C
